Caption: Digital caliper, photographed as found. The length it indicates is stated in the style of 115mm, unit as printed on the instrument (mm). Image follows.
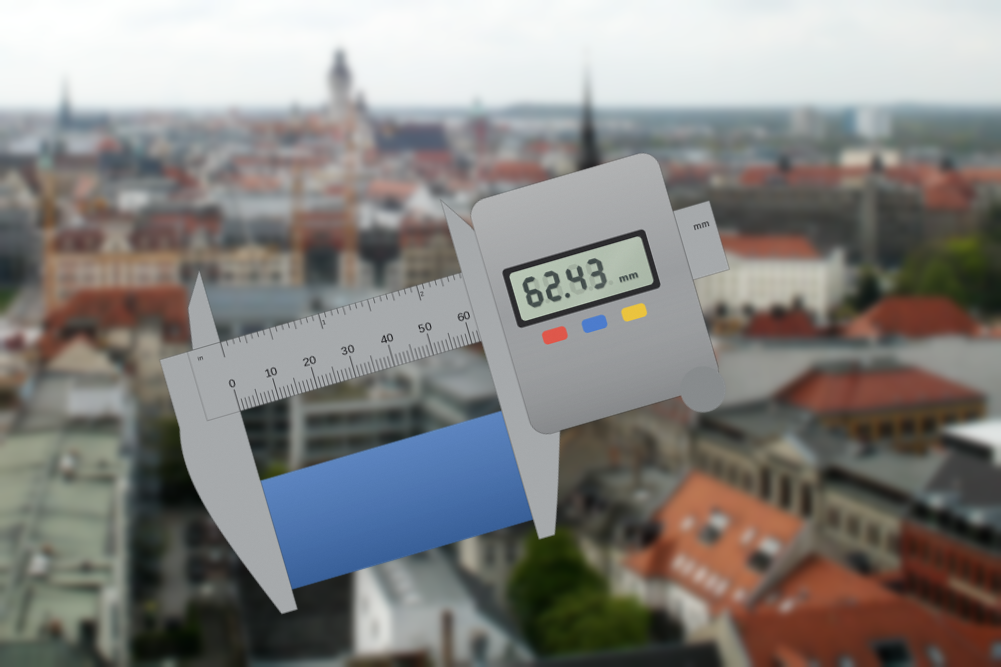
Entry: 62.43mm
